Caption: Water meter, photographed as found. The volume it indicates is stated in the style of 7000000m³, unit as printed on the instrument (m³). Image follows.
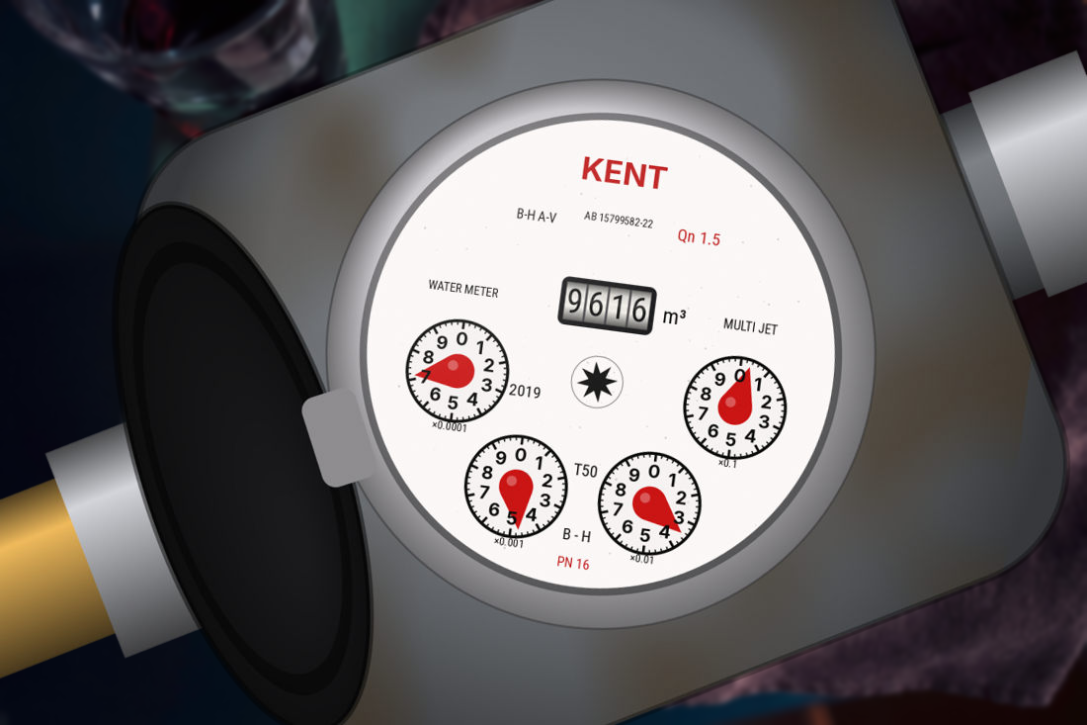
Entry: 9616.0347m³
